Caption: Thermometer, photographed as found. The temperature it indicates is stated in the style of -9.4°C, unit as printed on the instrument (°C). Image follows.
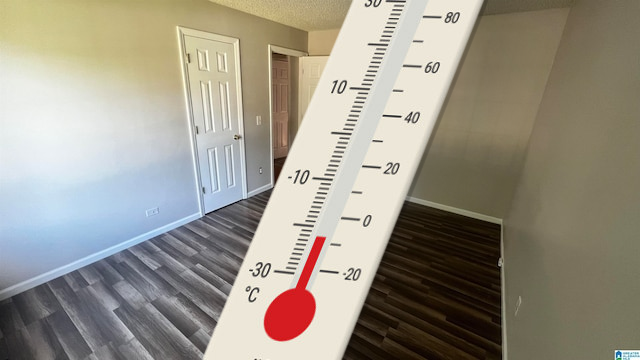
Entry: -22°C
